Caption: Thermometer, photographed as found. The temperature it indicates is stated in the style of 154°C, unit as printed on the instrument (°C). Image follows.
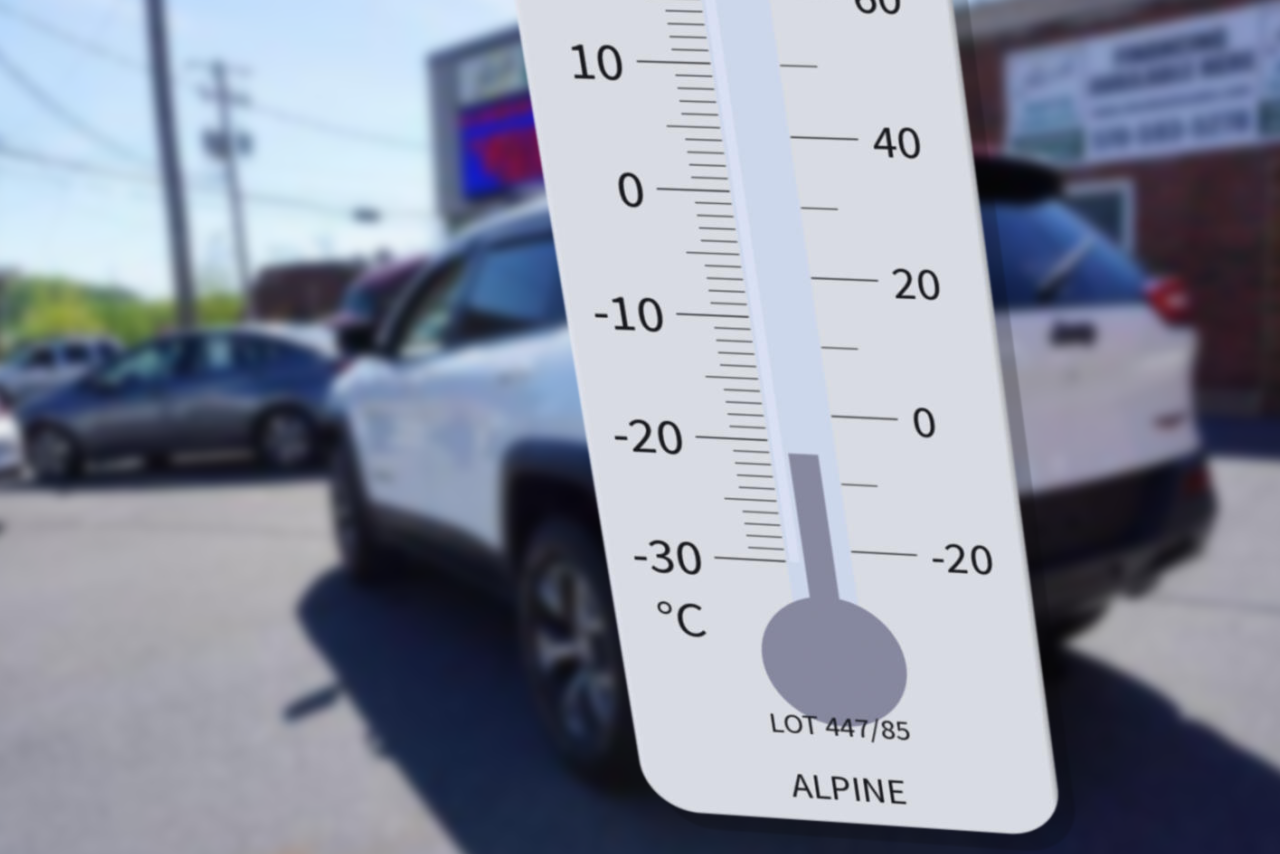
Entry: -21°C
